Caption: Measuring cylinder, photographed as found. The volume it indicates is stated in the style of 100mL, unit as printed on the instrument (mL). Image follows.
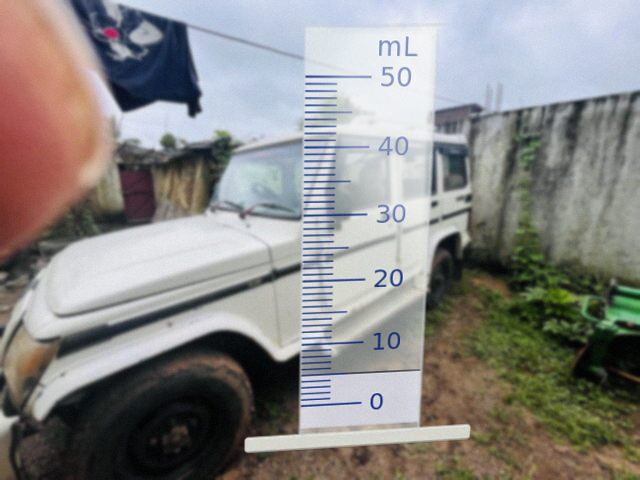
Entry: 5mL
